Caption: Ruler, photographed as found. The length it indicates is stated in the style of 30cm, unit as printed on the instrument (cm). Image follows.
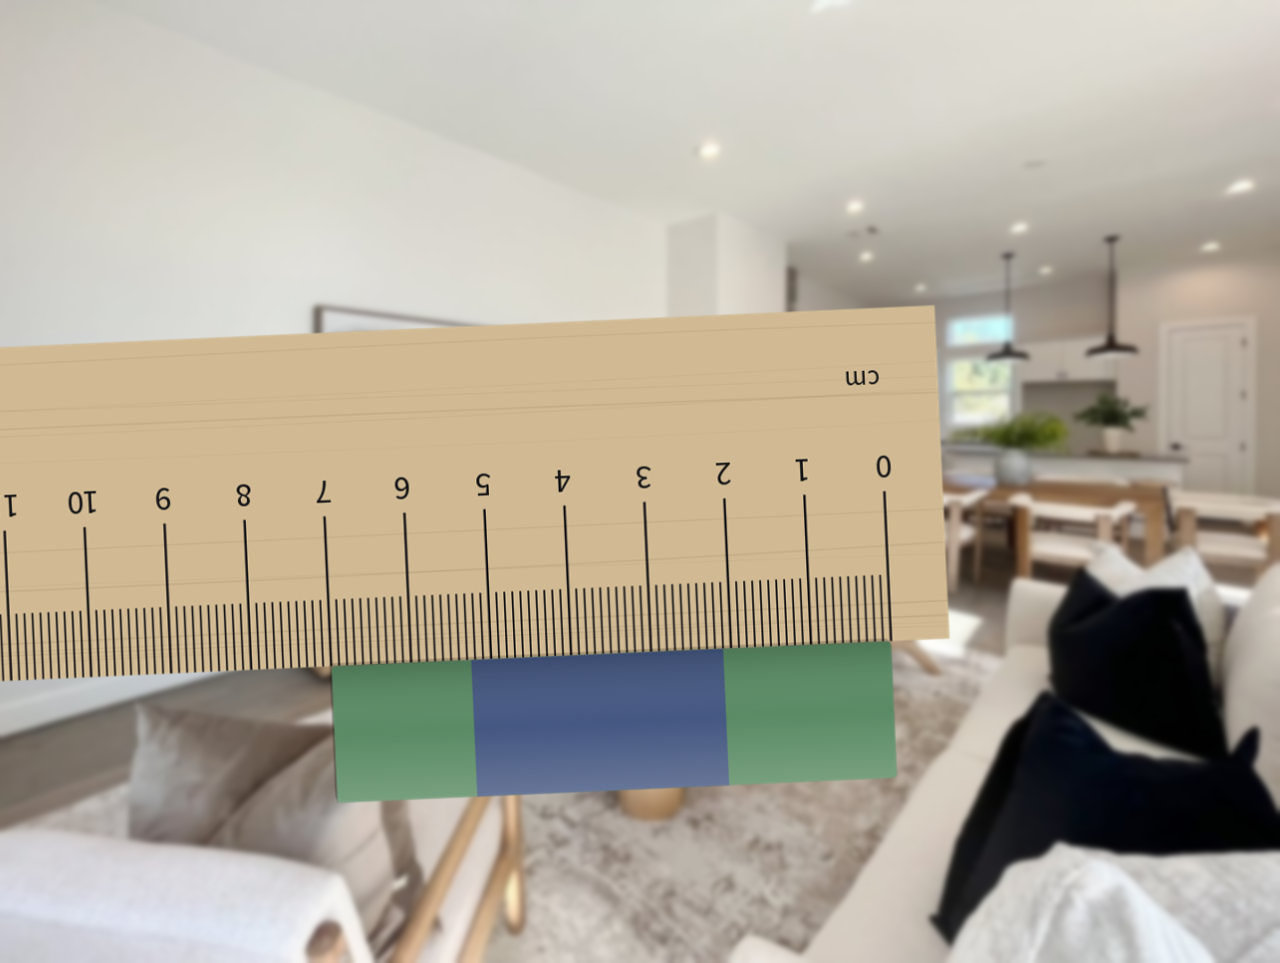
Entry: 7cm
